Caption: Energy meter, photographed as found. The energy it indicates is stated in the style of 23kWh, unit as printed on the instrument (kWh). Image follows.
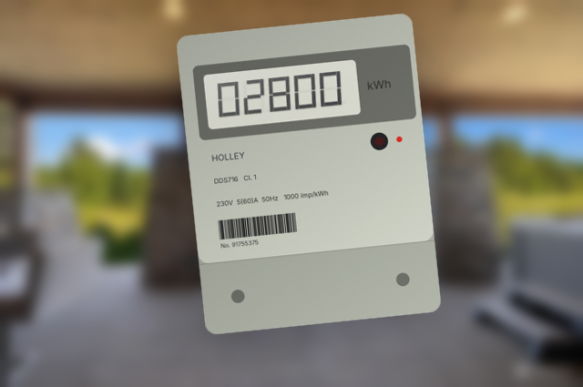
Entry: 2800kWh
